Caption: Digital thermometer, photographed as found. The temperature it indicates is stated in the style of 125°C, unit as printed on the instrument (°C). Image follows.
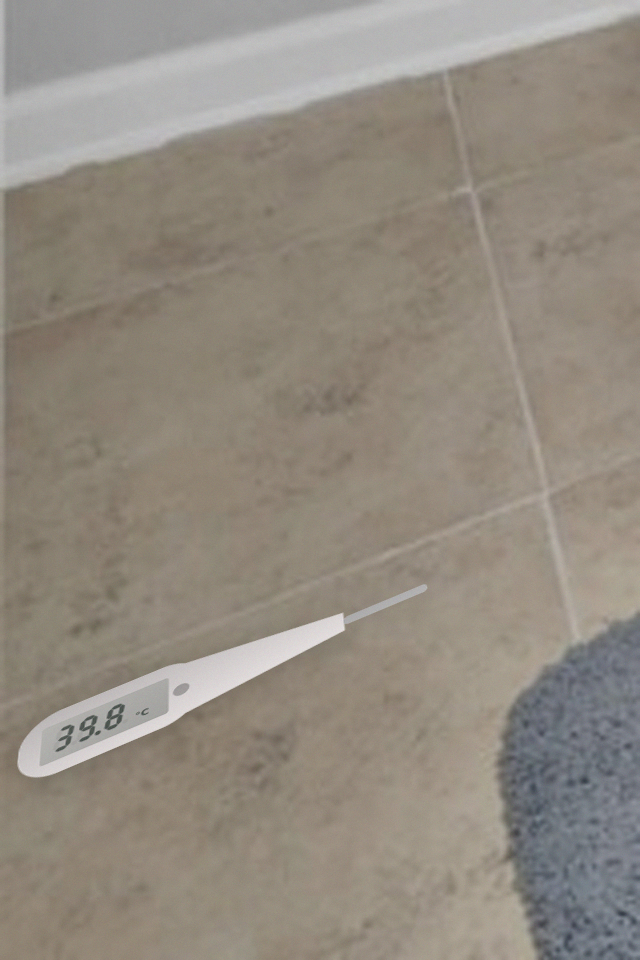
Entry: 39.8°C
